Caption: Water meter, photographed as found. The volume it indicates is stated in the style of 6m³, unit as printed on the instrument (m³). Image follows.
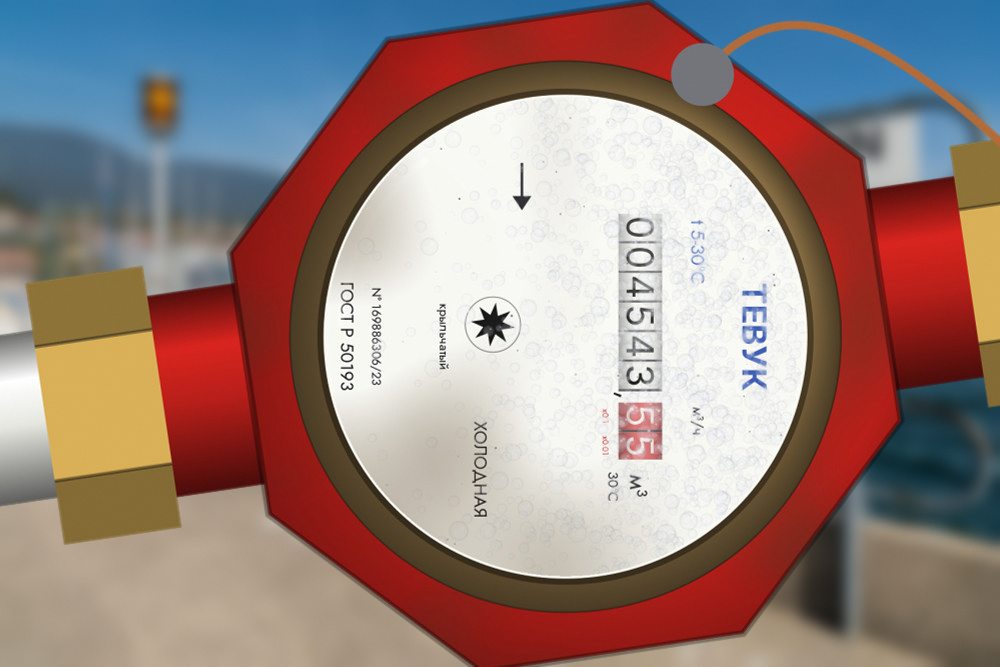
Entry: 4543.55m³
